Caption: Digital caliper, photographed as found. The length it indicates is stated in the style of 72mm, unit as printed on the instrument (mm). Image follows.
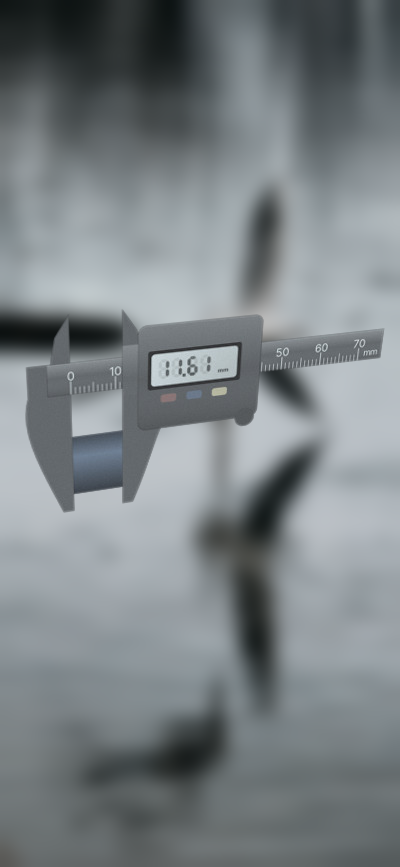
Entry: 11.61mm
